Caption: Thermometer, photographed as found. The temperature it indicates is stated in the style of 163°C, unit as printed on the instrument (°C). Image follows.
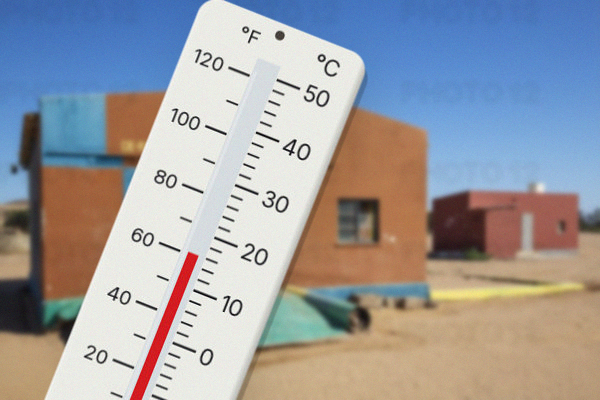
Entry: 16°C
